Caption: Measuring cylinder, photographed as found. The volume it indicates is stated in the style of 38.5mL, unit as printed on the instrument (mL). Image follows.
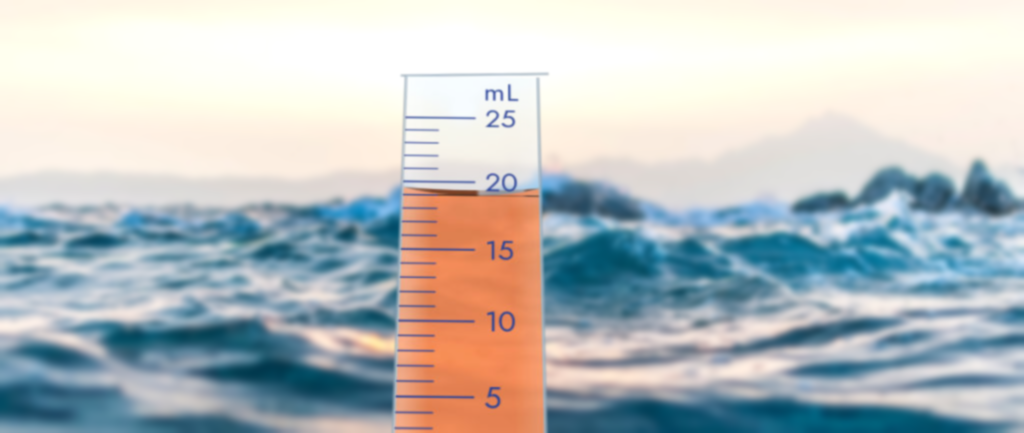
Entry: 19mL
